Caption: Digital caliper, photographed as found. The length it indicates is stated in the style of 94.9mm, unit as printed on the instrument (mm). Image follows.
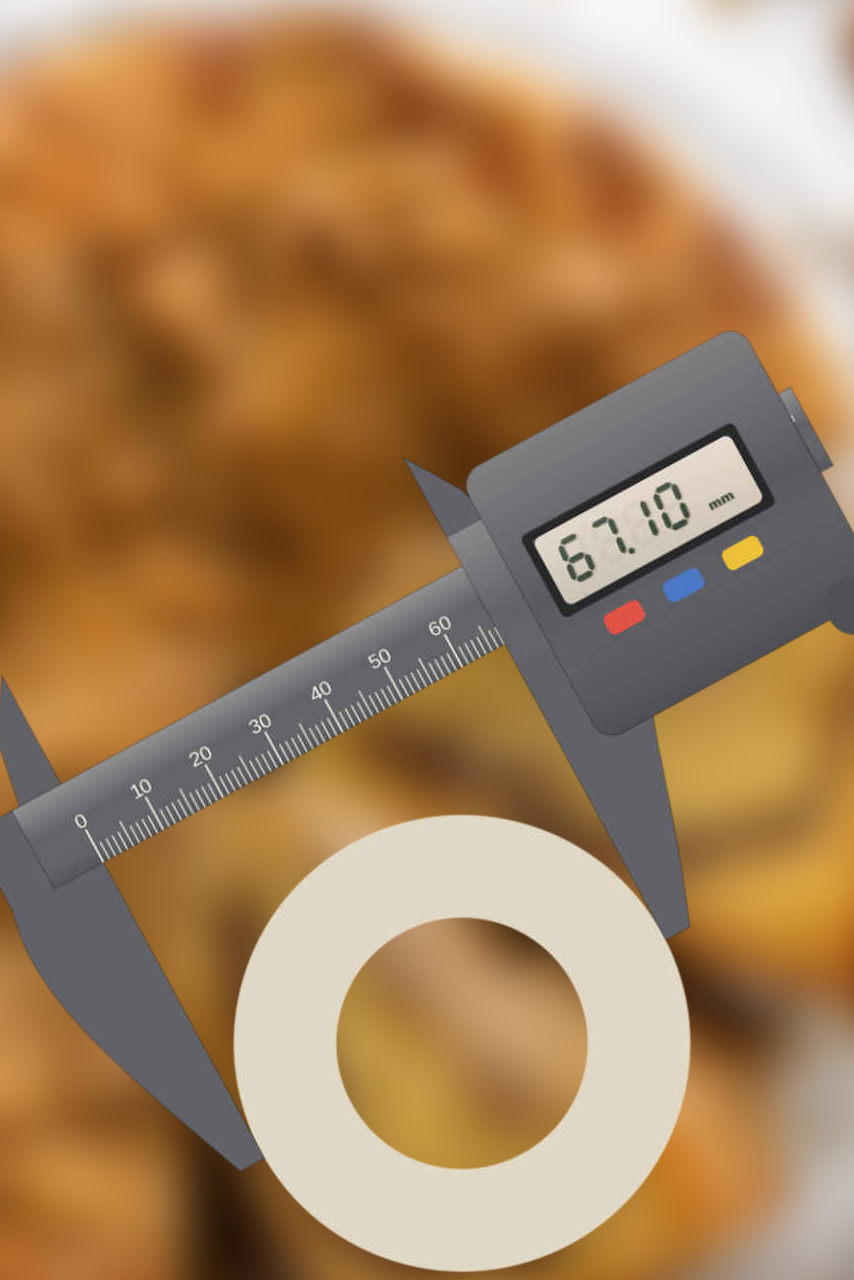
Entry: 67.10mm
